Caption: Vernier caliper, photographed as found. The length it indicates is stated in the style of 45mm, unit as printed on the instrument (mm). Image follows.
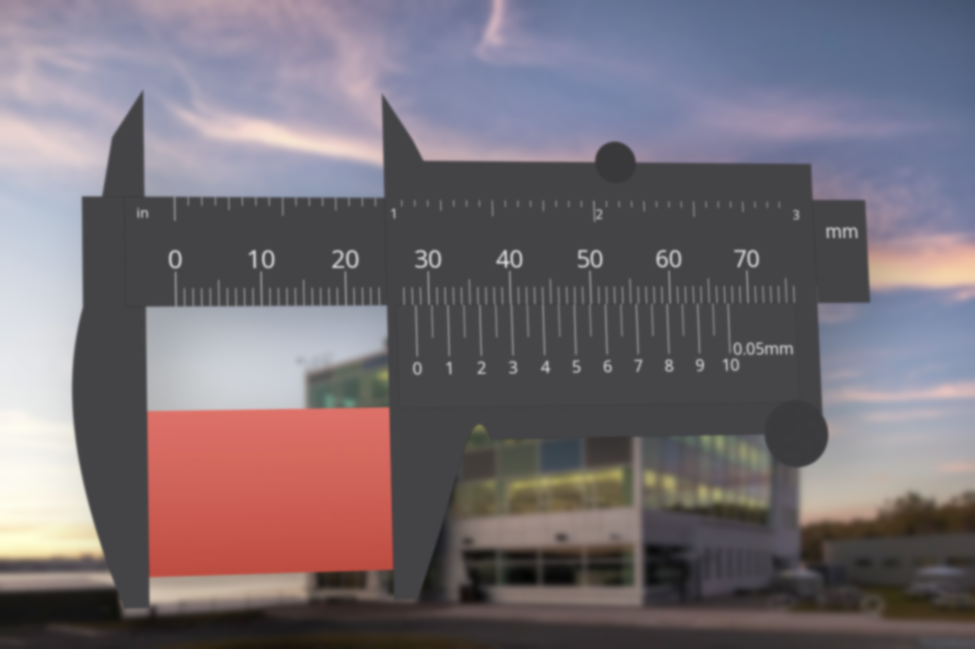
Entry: 28.4mm
